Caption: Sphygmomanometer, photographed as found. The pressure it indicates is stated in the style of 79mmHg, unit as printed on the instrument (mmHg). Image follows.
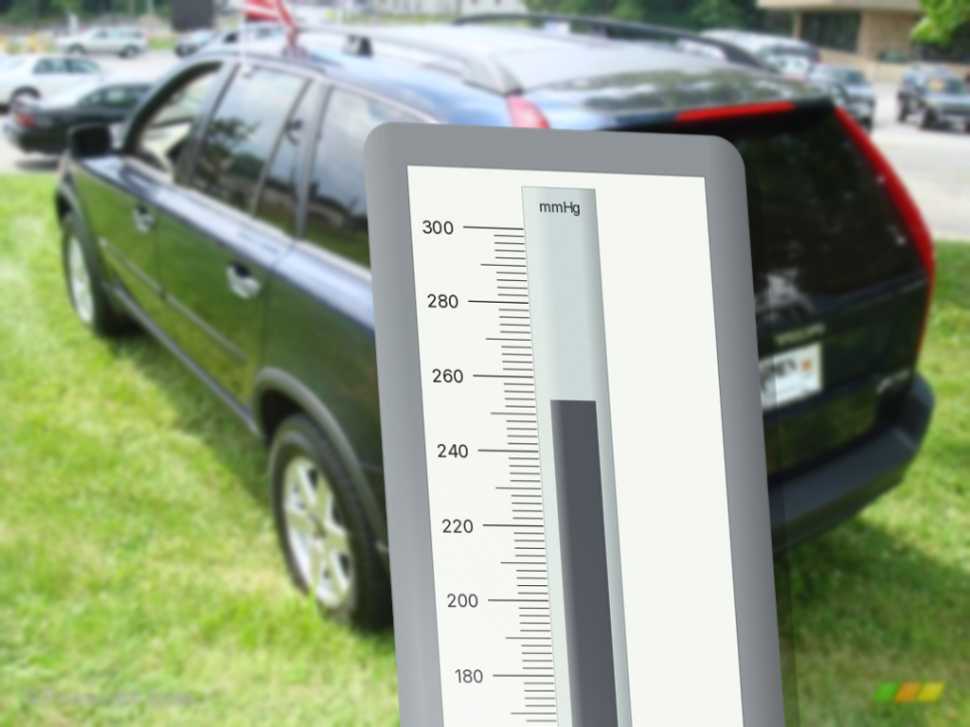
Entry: 254mmHg
